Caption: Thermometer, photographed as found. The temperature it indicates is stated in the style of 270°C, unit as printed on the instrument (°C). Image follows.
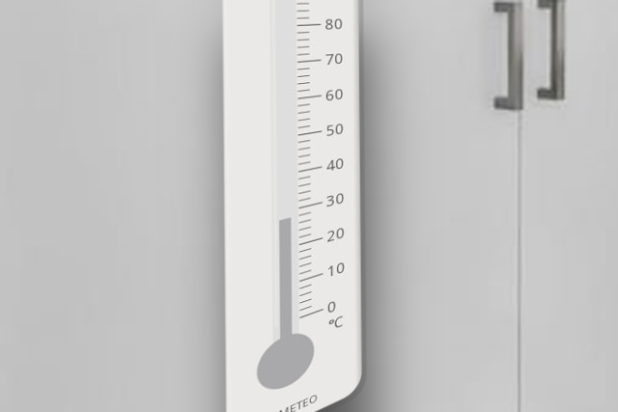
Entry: 28°C
